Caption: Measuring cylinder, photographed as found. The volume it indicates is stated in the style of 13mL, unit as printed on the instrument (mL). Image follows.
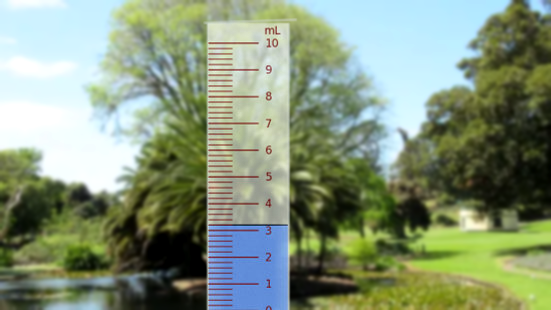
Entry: 3.2mL
